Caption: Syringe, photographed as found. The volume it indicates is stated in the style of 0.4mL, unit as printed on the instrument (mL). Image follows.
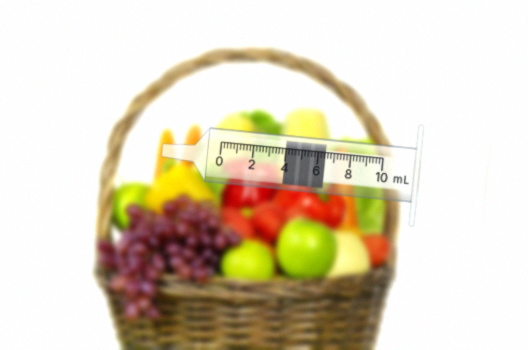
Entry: 4mL
